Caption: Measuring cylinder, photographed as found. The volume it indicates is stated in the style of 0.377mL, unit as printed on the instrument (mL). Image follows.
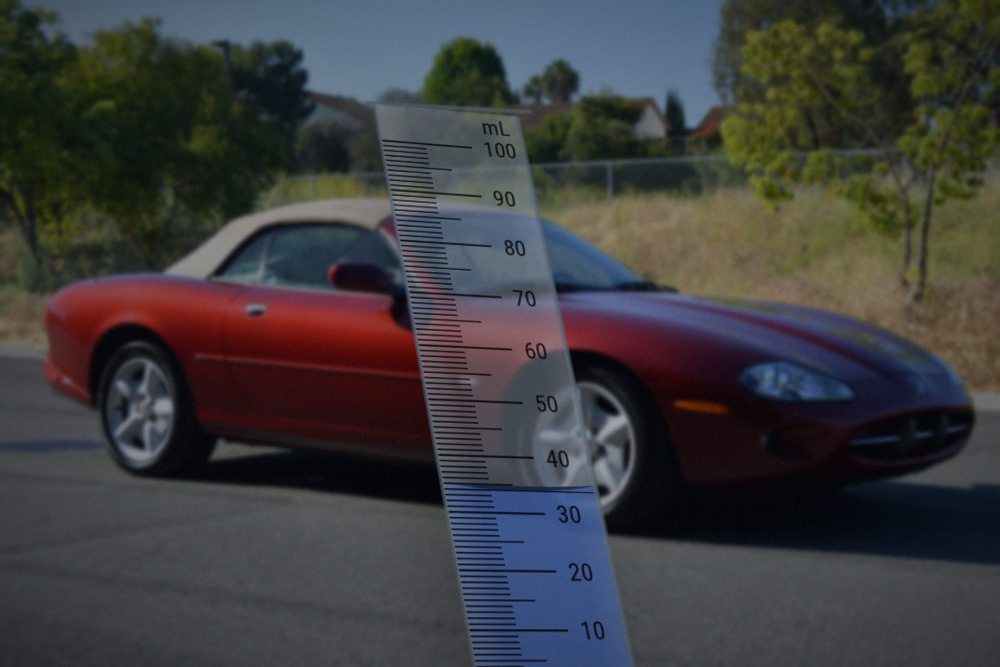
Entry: 34mL
